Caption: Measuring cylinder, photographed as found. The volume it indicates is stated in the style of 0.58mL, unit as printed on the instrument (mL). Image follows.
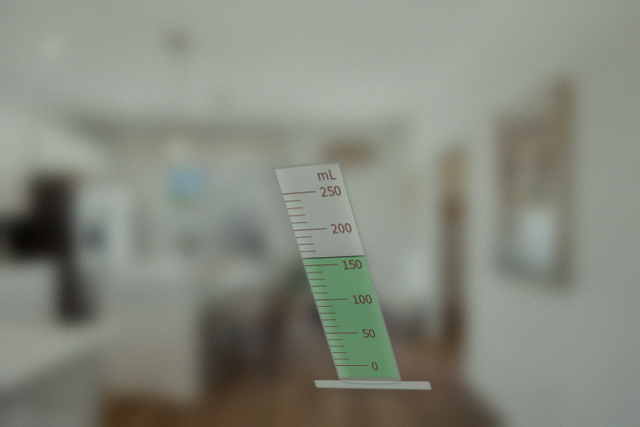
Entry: 160mL
